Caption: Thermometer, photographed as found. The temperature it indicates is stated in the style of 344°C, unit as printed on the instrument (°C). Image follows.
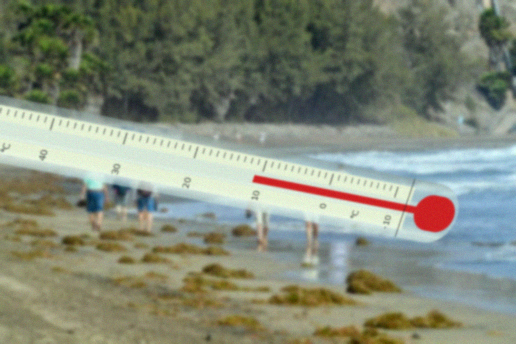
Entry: 11°C
